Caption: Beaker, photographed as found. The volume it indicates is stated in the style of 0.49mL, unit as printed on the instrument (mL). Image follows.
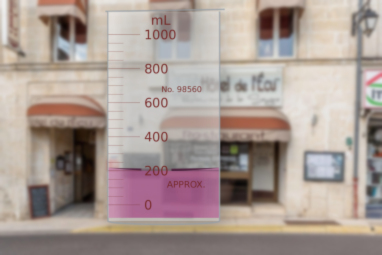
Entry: 200mL
